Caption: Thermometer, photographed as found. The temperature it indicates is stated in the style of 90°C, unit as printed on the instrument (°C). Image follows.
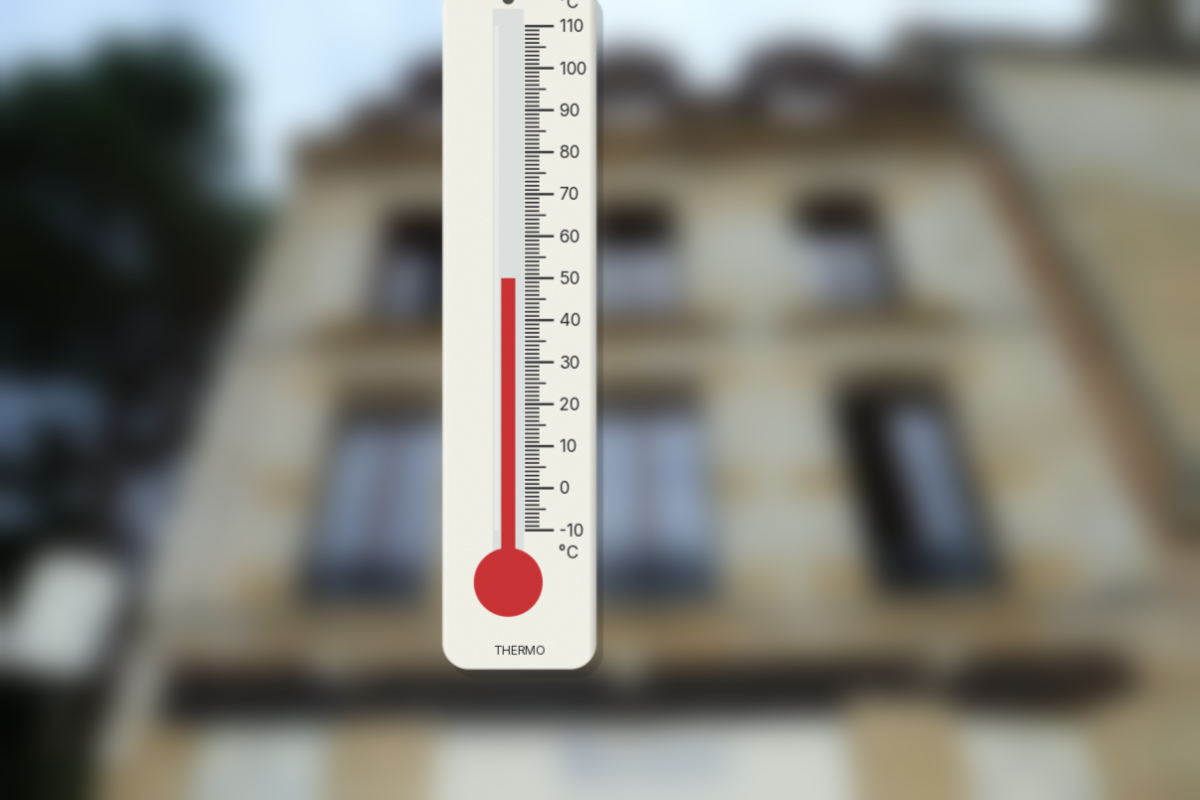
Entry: 50°C
